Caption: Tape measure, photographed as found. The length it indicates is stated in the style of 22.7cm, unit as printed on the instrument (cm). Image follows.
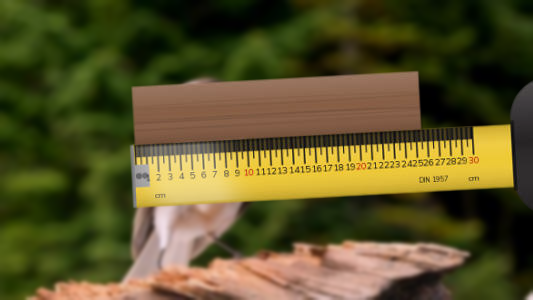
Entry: 25.5cm
